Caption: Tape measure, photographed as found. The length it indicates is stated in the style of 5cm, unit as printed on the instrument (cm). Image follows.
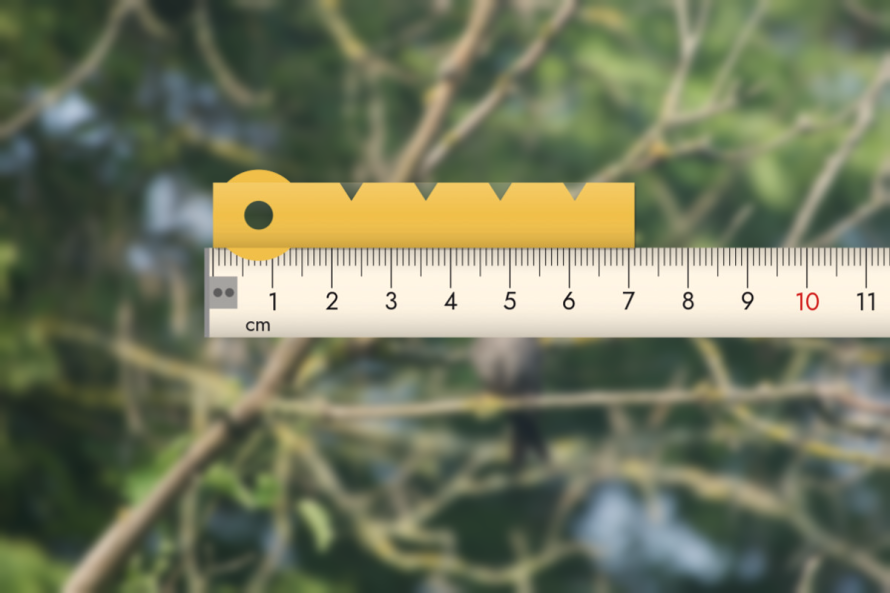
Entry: 7.1cm
